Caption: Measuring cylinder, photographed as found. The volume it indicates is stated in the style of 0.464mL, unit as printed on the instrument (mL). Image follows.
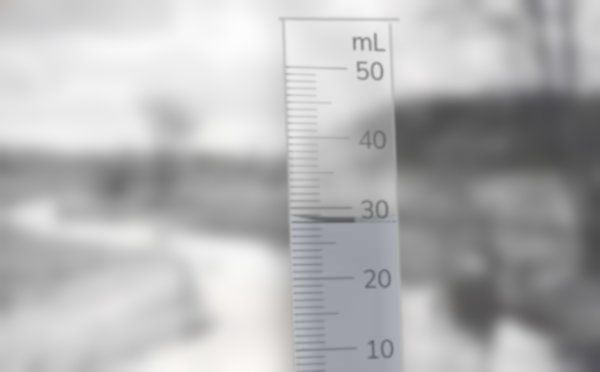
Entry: 28mL
